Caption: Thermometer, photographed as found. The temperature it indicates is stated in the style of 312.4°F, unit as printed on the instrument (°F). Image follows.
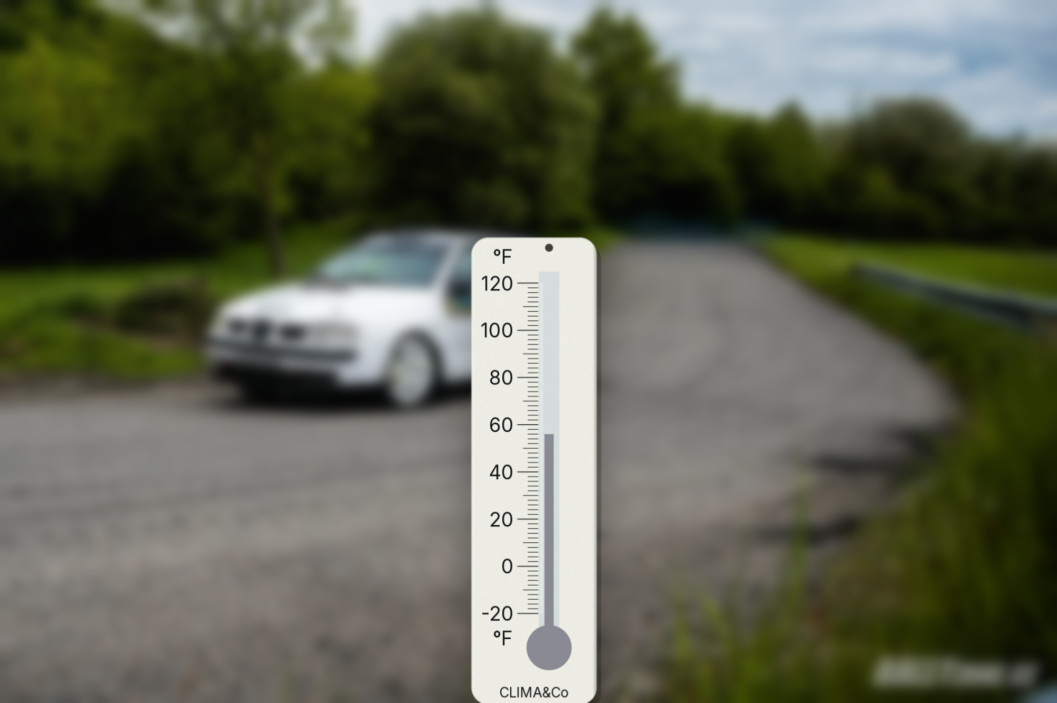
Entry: 56°F
